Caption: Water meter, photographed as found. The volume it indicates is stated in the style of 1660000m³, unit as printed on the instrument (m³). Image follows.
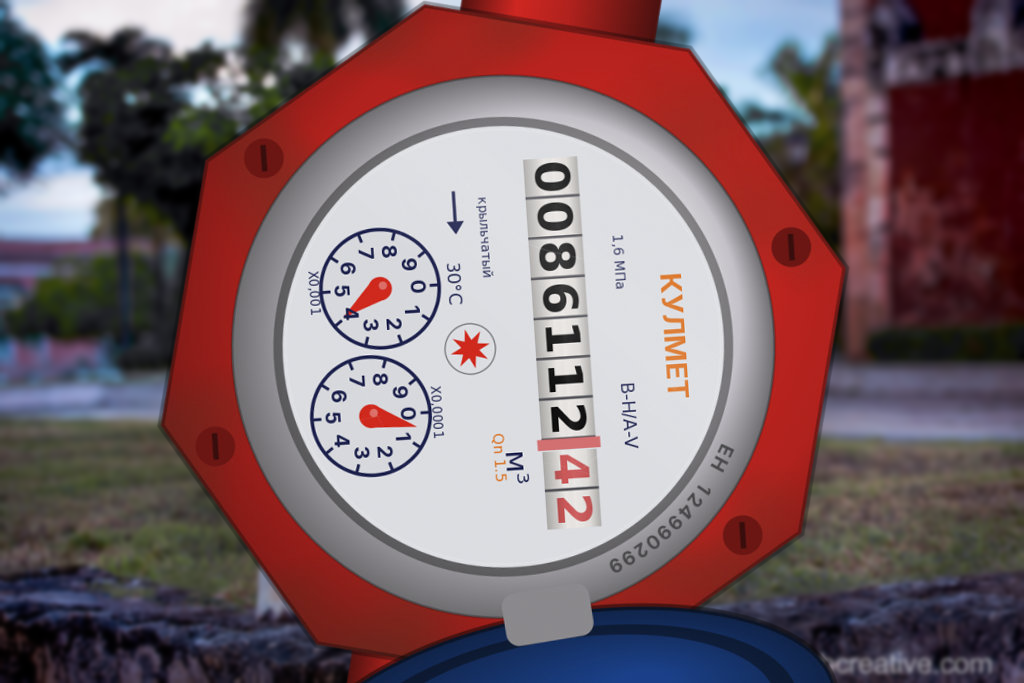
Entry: 86112.4240m³
